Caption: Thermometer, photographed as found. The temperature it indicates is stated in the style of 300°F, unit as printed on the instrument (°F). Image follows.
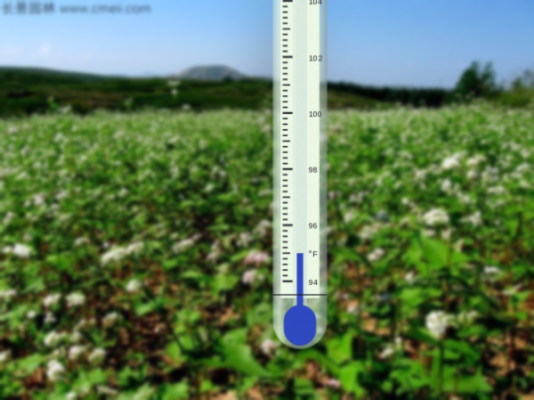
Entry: 95°F
